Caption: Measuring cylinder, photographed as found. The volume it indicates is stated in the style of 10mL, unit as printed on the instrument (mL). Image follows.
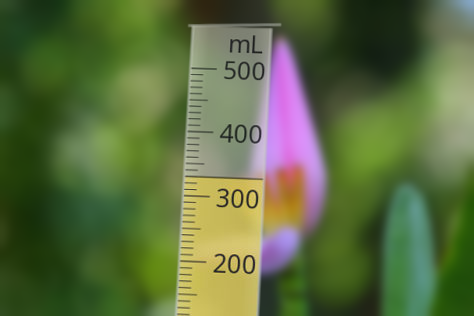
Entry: 330mL
